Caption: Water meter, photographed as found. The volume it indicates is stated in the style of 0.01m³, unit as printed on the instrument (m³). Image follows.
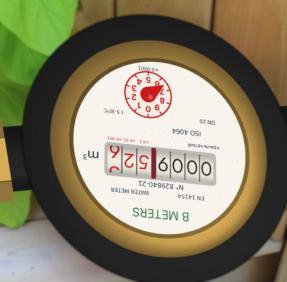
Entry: 9.5256m³
